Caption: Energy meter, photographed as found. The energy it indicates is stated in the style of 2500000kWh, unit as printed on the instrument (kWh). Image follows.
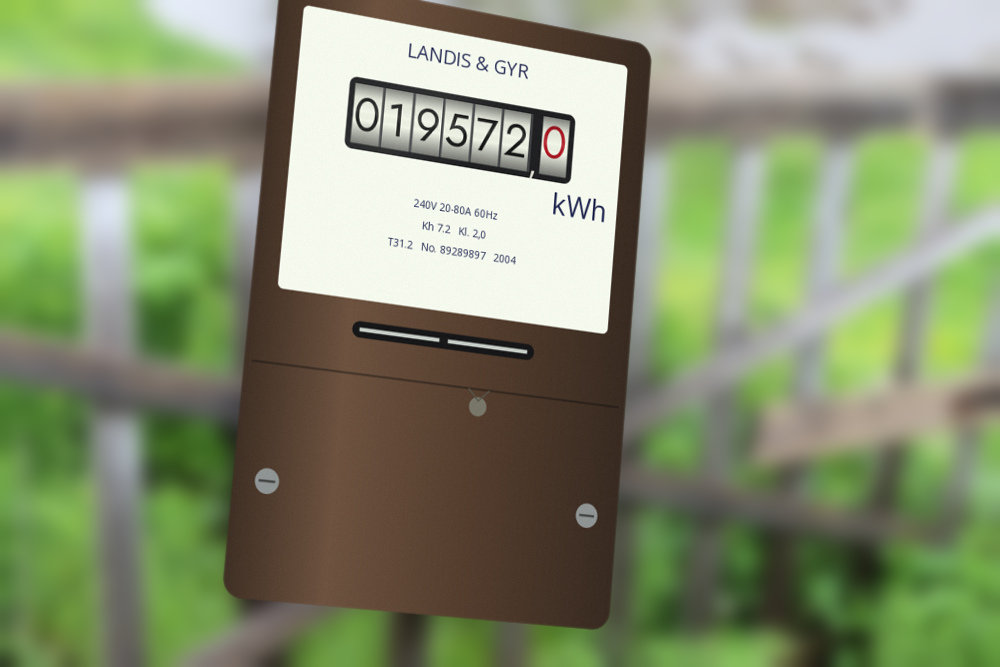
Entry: 19572.0kWh
